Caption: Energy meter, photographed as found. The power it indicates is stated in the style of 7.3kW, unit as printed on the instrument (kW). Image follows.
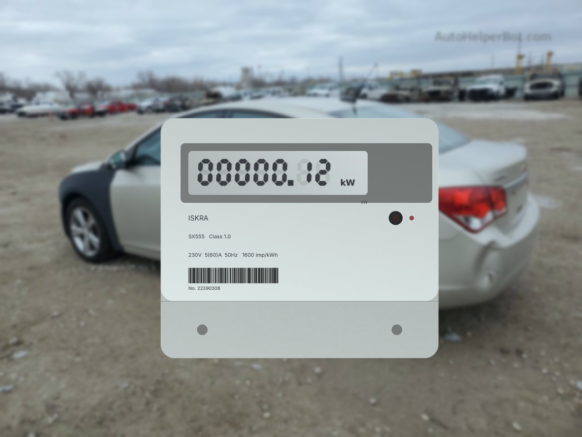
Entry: 0.12kW
